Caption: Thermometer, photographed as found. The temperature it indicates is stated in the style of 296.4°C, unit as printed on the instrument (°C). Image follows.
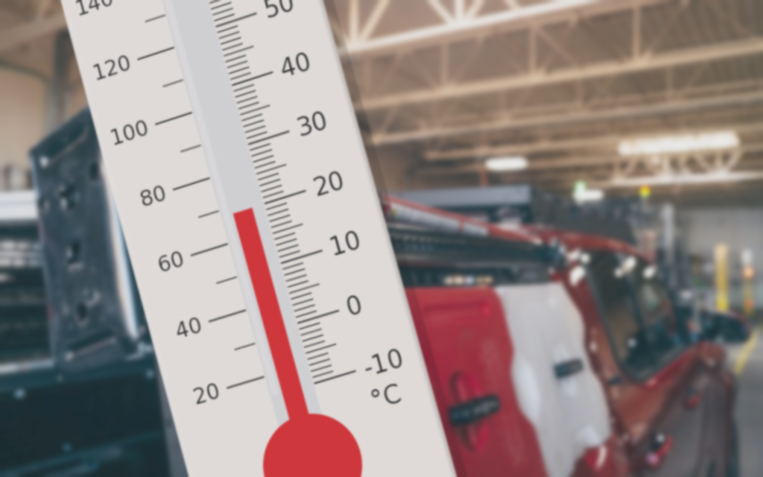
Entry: 20°C
